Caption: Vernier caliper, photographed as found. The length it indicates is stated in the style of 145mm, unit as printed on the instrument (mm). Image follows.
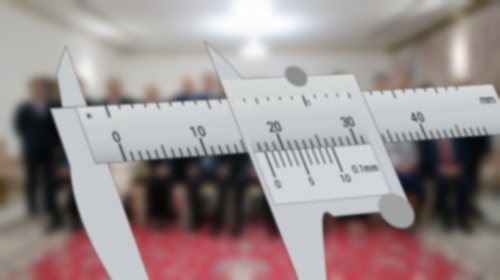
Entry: 17.5mm
